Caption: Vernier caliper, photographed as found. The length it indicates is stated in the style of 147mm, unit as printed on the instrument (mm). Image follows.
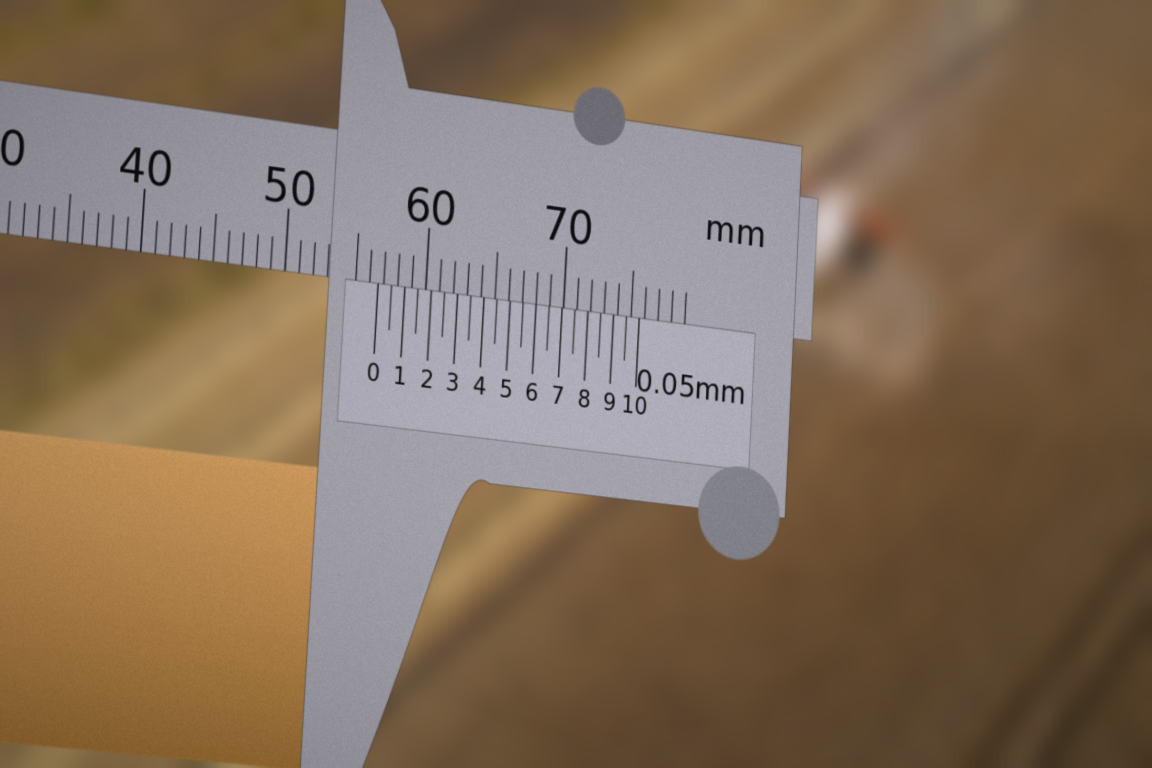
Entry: 56.6mm
